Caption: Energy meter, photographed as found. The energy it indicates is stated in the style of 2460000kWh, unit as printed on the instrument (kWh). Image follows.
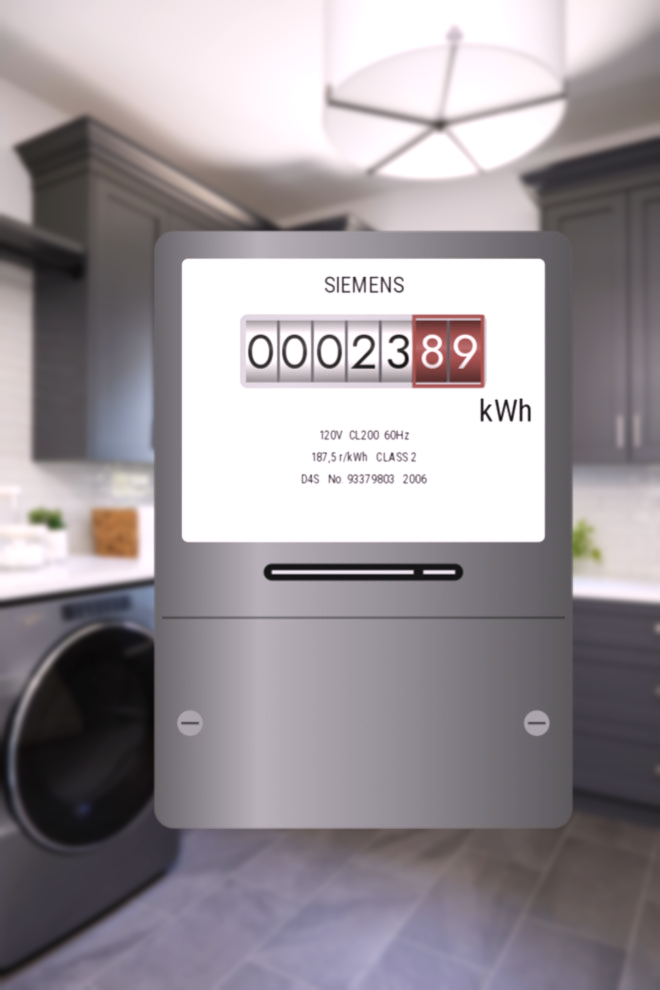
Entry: 23.89kWh
